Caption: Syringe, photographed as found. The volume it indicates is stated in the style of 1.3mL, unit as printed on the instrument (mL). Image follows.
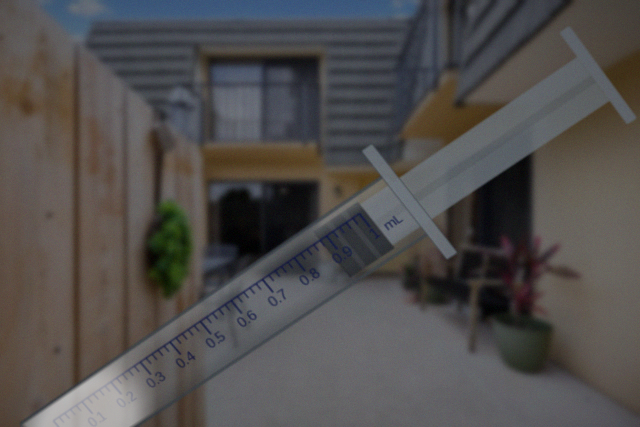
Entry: 0.88mL
